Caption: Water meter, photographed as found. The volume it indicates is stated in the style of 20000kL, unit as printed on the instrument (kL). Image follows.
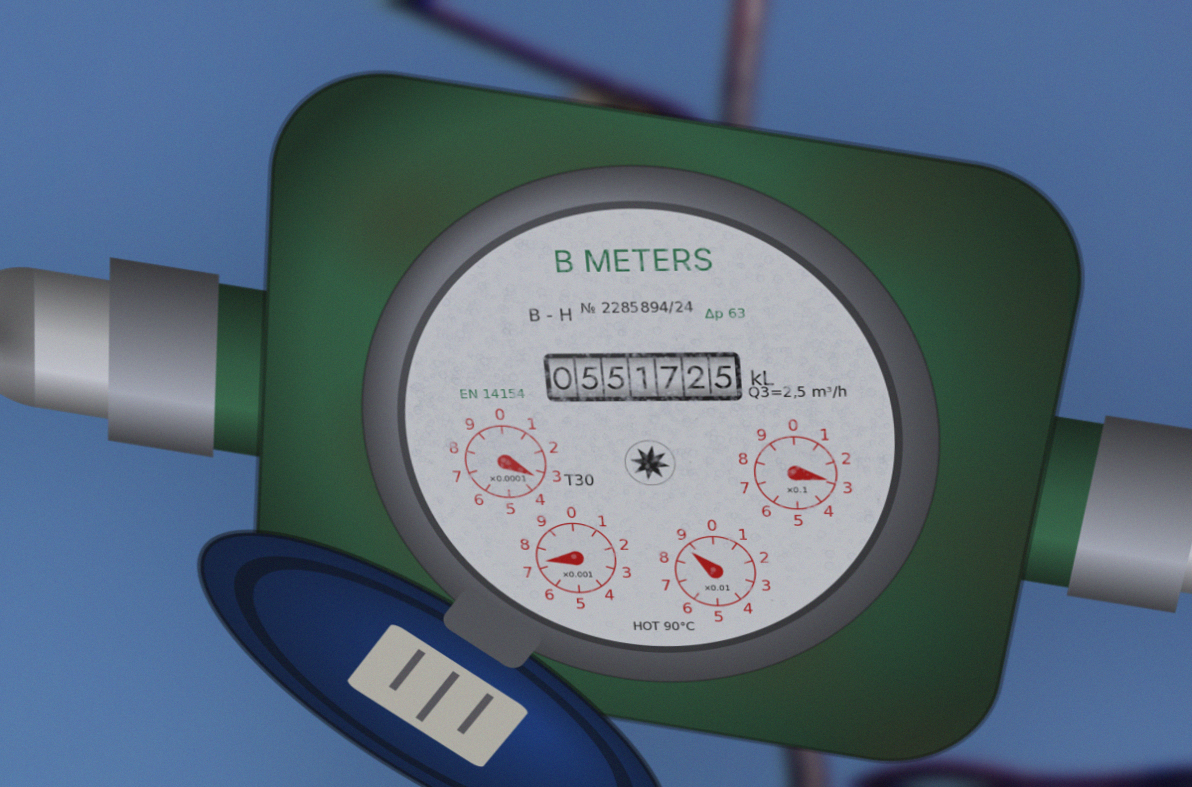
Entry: 551725.2873kL
